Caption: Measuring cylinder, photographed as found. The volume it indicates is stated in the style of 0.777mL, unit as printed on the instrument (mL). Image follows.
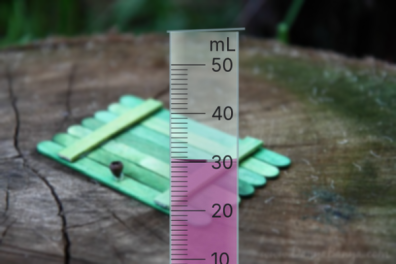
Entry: 30mL
